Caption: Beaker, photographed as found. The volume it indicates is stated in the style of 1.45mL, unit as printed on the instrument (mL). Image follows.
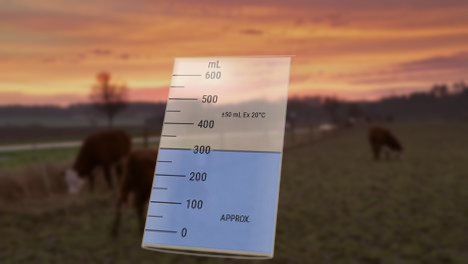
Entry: 300mL
